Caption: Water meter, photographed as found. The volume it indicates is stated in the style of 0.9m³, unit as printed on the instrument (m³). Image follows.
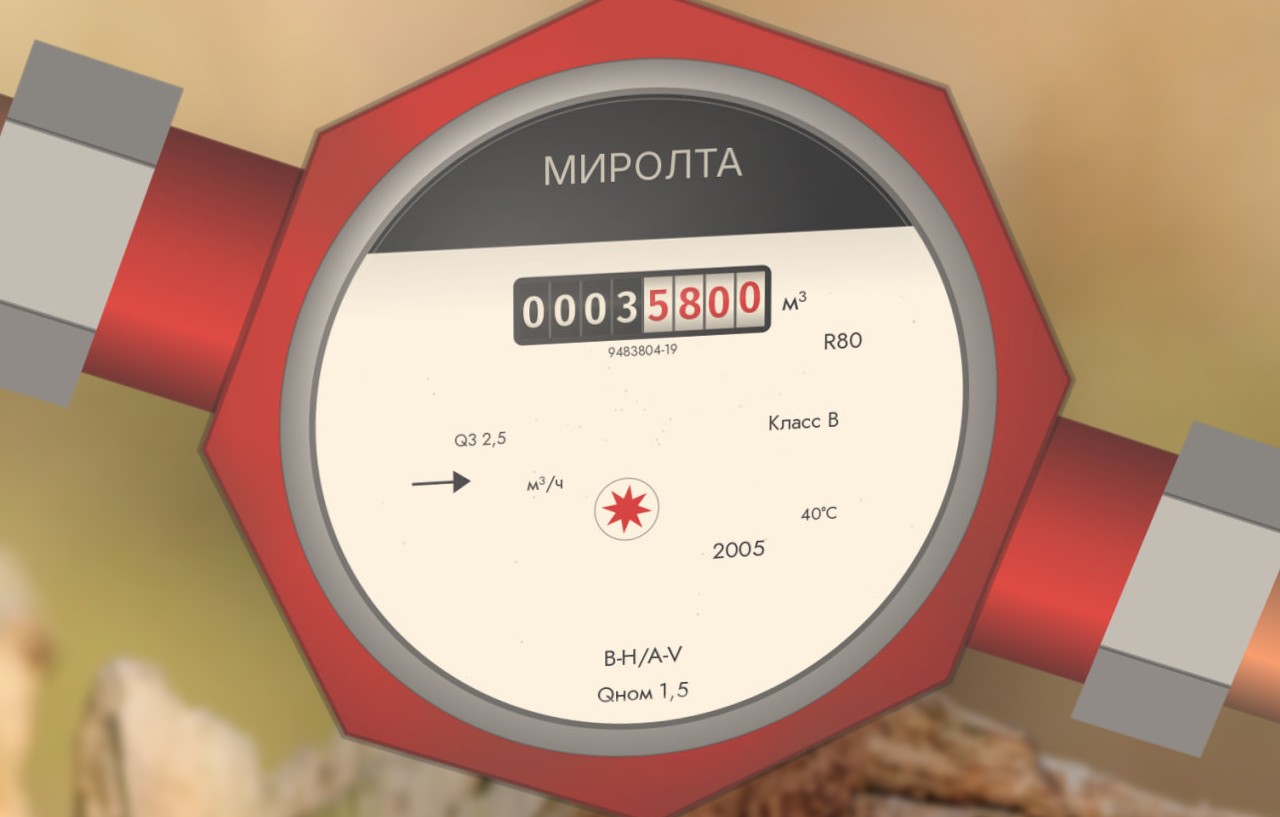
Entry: 3.5800m³
